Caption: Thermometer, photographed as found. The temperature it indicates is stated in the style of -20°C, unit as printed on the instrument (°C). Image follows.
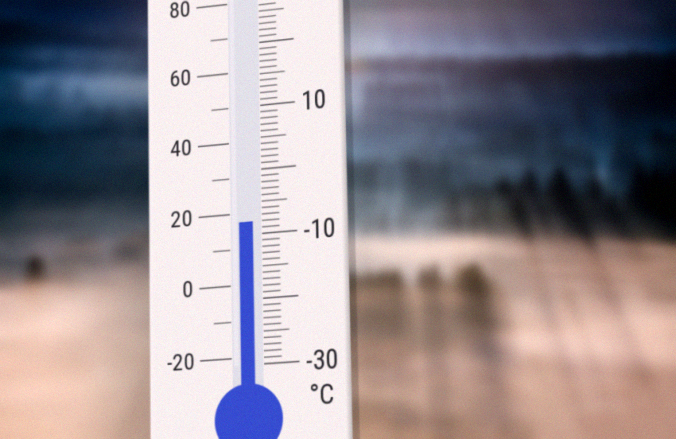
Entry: -8°C
